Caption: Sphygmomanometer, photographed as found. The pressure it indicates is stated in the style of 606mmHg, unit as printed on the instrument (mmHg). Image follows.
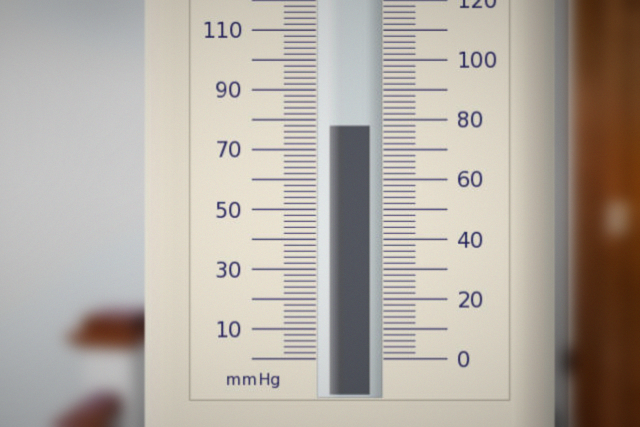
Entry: 78mmHg
